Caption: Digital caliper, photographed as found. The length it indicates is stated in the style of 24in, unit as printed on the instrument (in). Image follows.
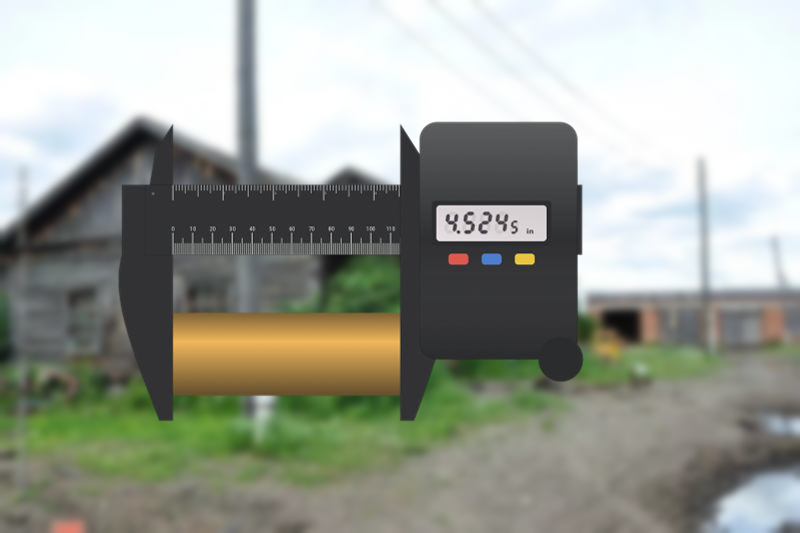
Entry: 4.5245in
